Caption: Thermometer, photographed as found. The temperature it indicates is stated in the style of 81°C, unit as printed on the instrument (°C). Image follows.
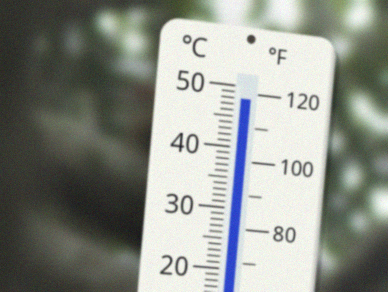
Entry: 48°C
